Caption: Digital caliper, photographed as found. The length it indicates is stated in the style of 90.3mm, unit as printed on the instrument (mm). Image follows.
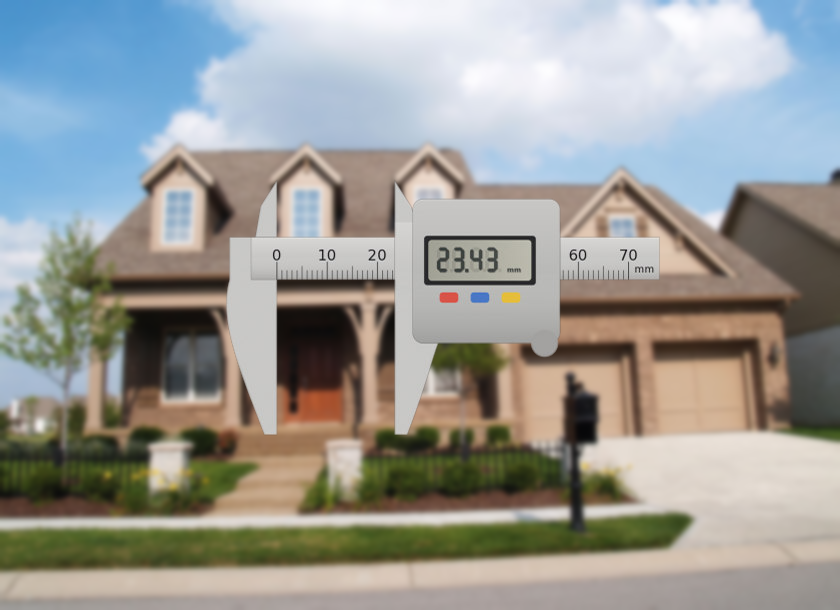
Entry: 23.43mm
